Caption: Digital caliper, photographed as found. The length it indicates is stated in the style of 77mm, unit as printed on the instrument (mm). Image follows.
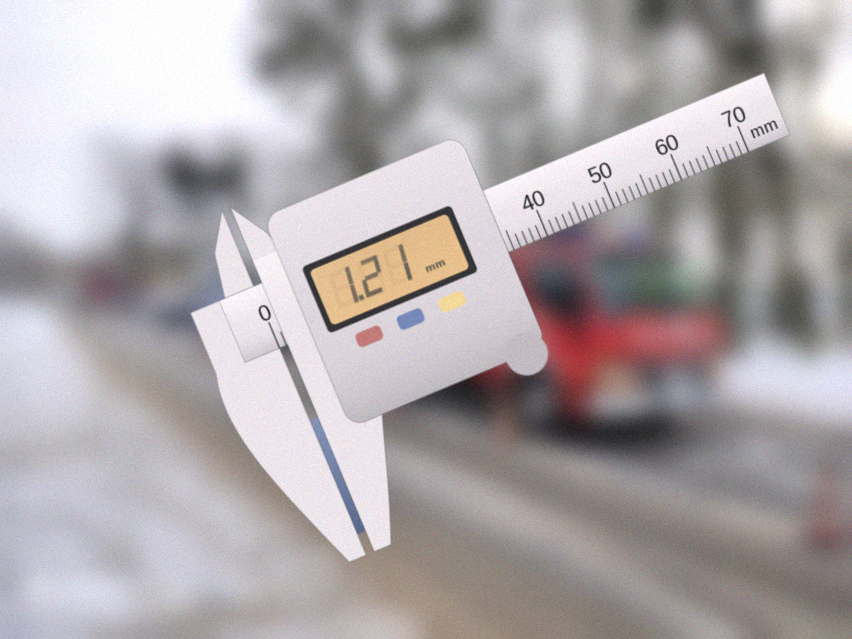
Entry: 1.21mm
